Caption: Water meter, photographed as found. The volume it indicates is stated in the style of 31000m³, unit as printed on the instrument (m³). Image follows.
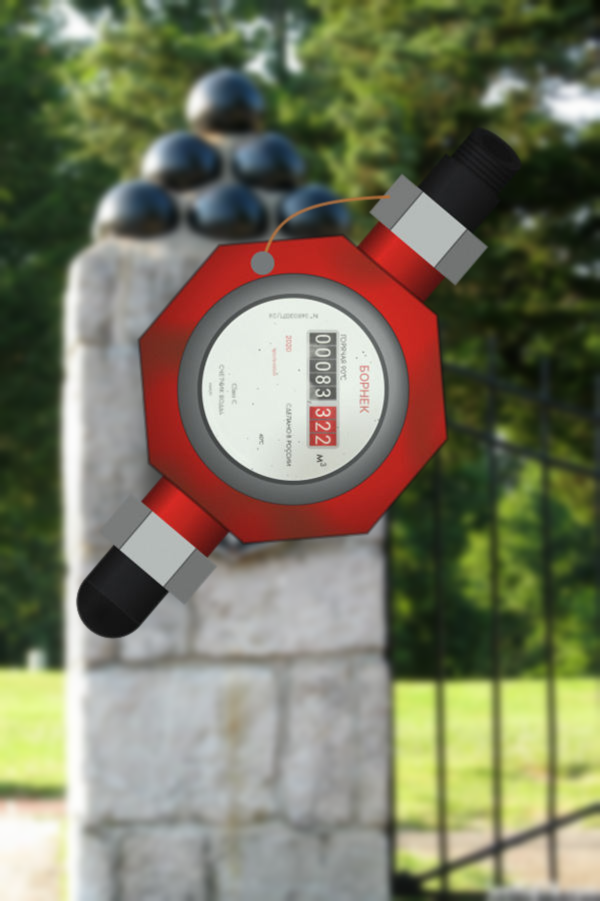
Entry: 83.322m³
